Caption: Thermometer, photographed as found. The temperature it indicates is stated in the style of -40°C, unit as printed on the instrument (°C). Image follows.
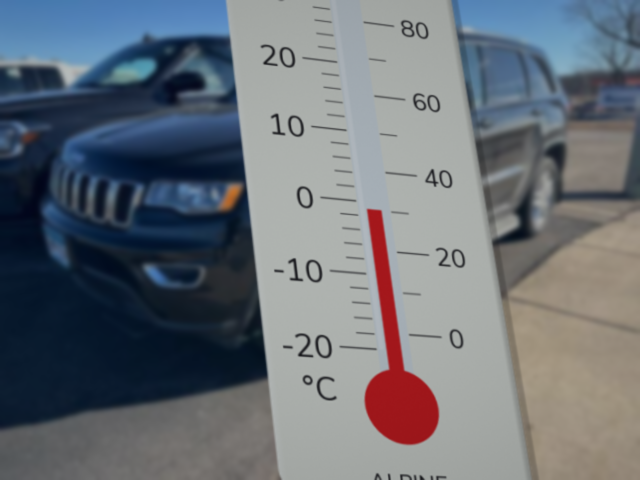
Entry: -1°C
